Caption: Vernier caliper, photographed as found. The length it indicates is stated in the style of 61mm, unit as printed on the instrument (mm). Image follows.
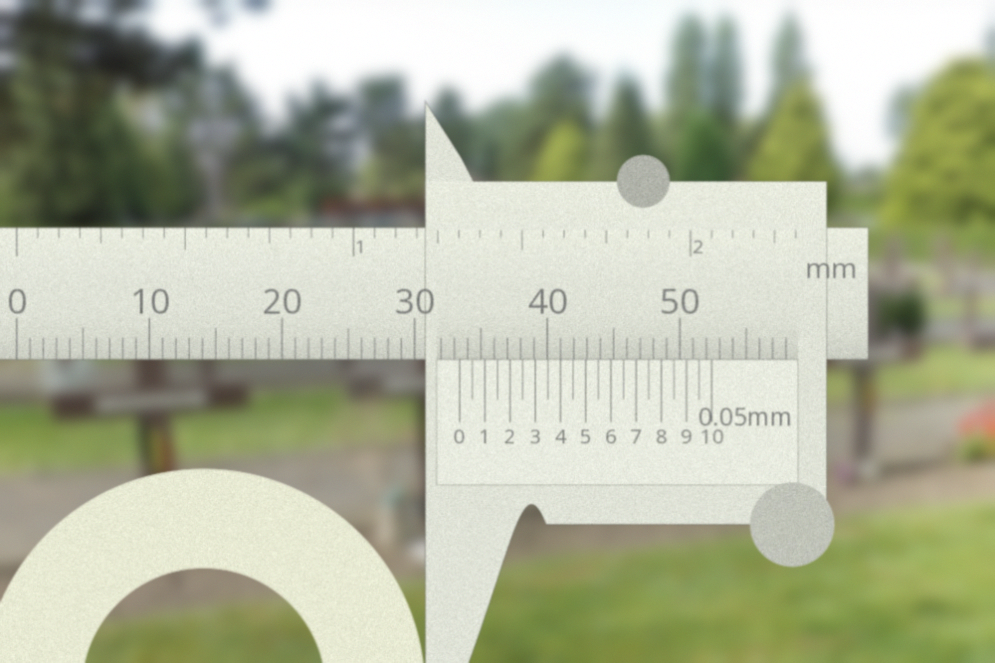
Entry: 33.4mm
